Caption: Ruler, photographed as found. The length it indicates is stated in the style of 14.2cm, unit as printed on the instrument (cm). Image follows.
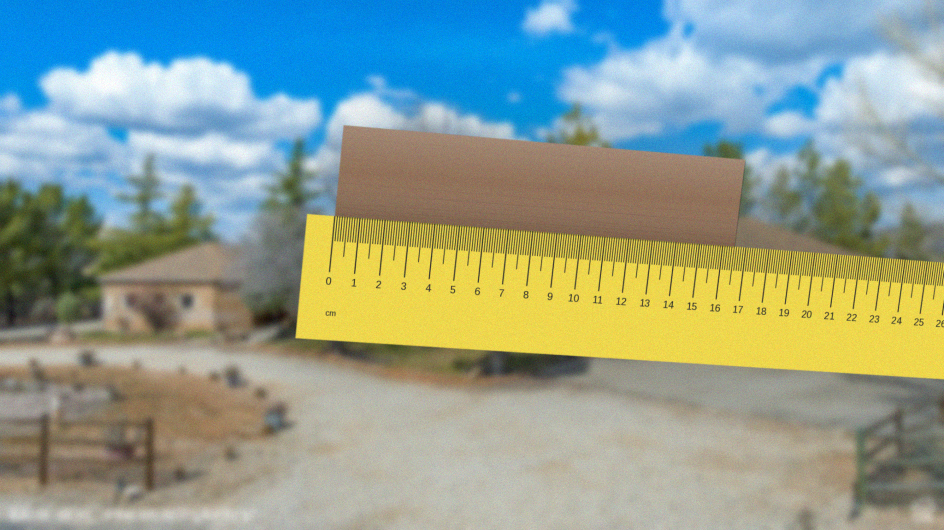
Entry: 16.5cm
